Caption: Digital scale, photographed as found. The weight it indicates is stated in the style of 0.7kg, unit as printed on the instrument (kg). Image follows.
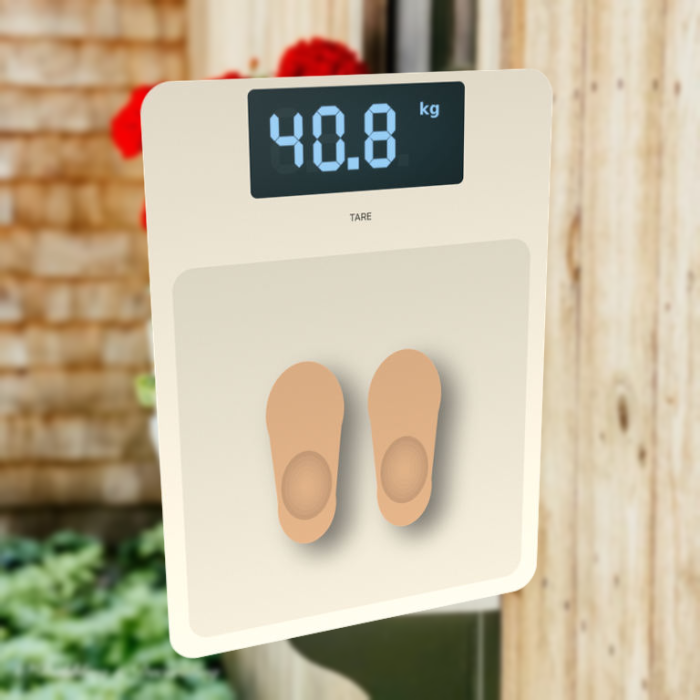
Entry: 40.8kg
